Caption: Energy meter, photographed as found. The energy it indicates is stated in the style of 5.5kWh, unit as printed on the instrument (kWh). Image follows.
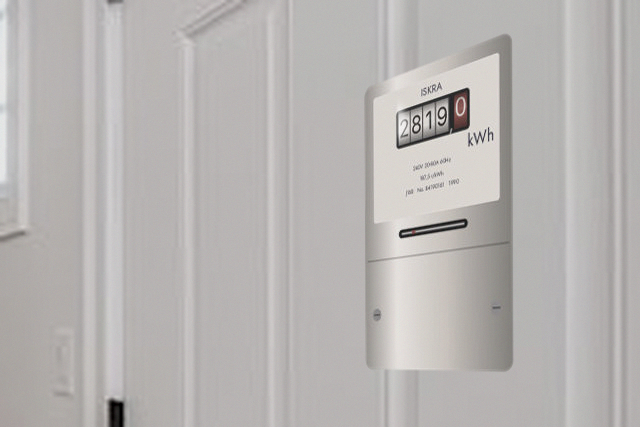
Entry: 2819.0kWh
